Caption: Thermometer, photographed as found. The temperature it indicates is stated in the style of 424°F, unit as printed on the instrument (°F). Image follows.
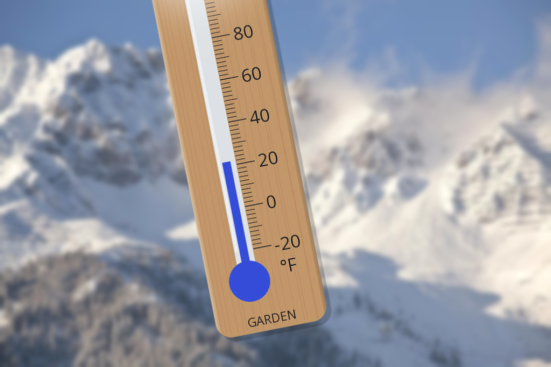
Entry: 22°F
